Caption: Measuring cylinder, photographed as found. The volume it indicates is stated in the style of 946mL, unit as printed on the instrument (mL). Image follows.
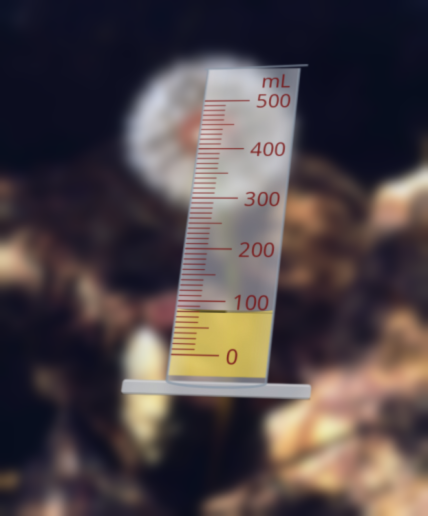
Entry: 80mL
